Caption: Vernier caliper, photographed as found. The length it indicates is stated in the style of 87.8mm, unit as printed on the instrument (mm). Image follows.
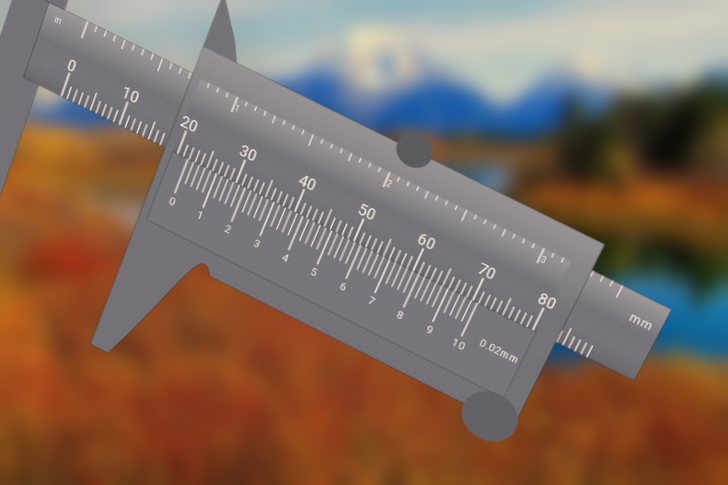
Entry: 21.8mm
